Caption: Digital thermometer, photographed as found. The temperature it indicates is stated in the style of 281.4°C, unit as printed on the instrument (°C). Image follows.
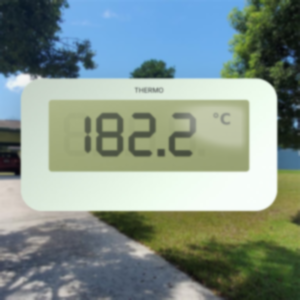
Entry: 182.2°C
